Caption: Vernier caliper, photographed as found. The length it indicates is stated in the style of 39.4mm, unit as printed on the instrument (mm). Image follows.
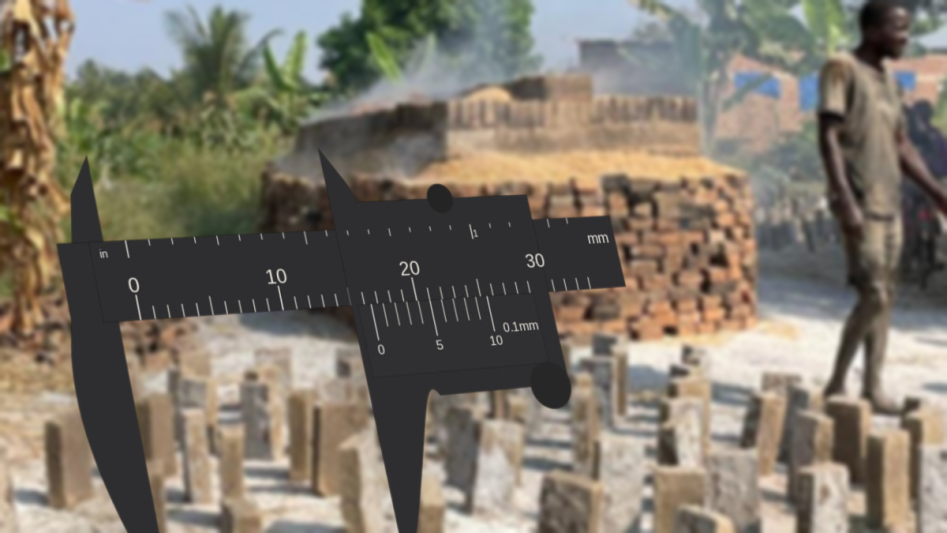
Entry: 16.5mm
